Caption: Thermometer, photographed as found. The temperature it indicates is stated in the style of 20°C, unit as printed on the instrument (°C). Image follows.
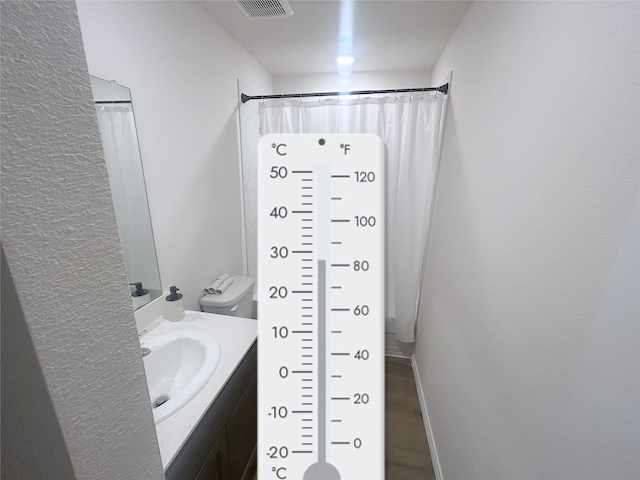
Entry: 28°C
